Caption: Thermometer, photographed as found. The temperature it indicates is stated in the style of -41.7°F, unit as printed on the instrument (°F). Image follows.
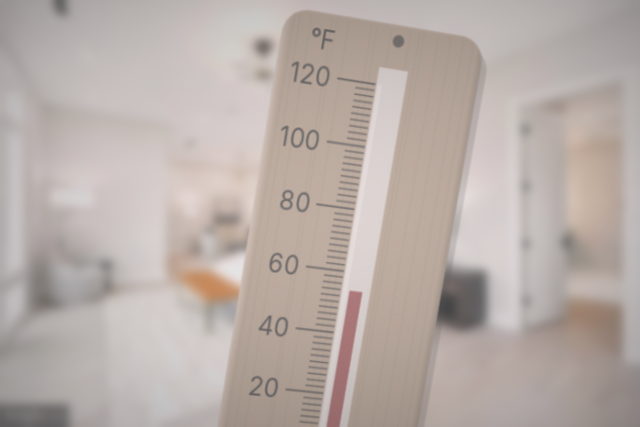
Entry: 54°F
